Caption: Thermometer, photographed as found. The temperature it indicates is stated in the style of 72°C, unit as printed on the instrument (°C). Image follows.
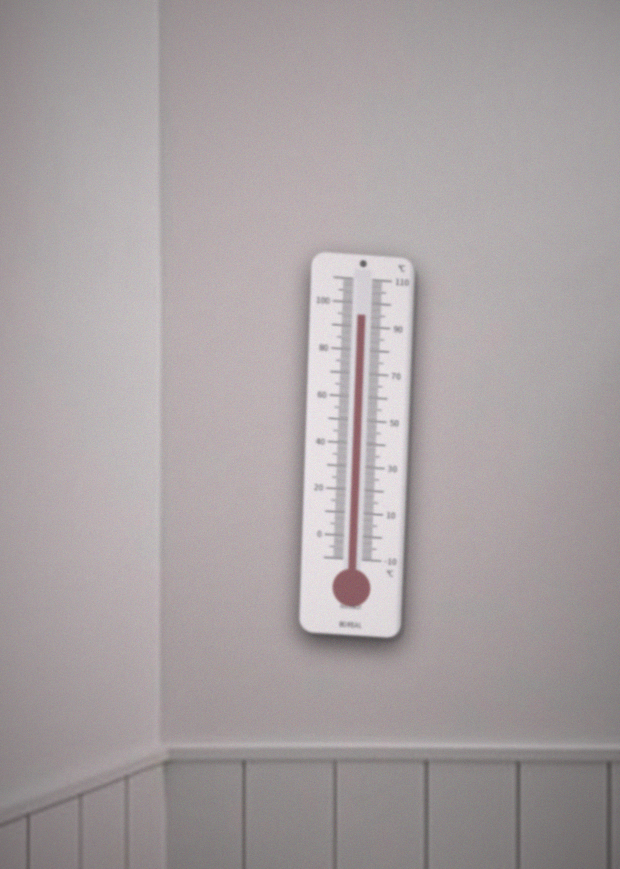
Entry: 95°C
